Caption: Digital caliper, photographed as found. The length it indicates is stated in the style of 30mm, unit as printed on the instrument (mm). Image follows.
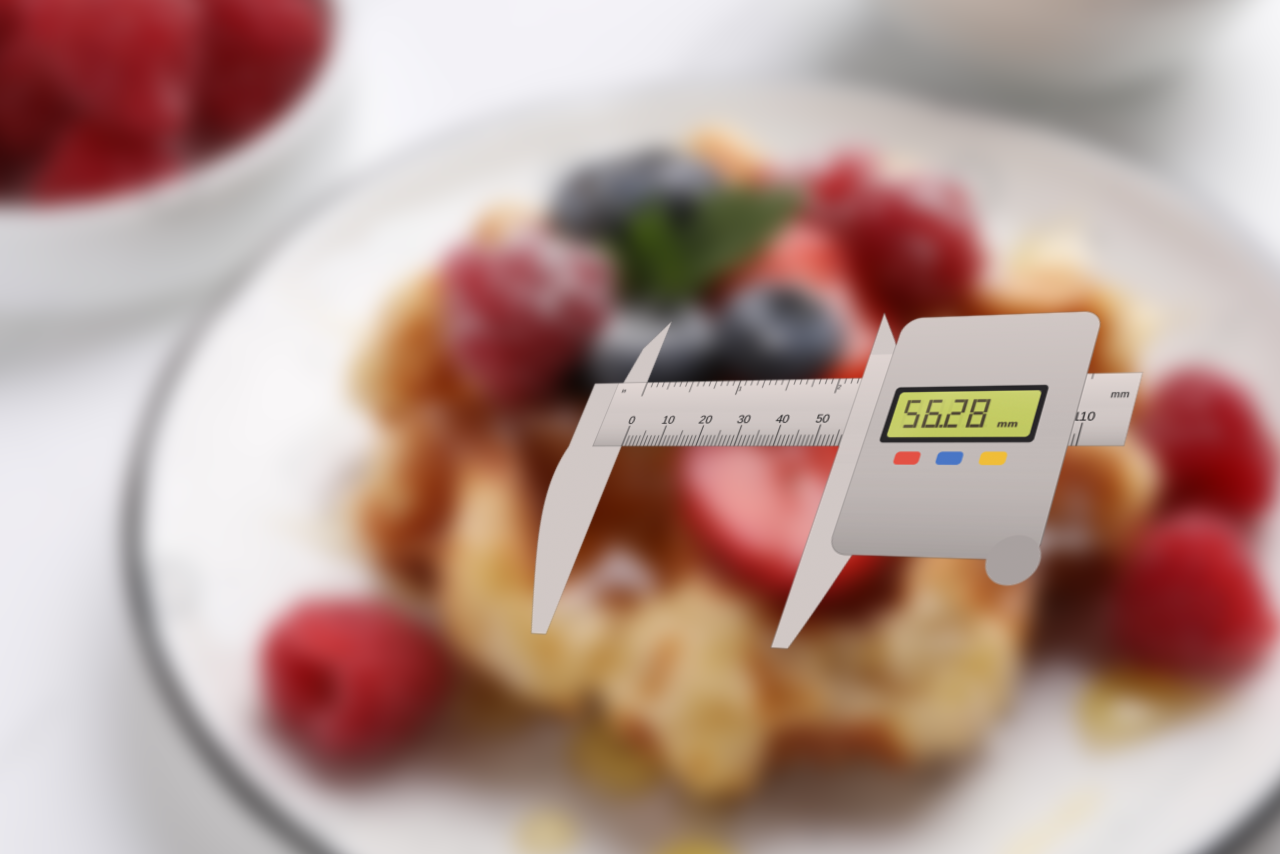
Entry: 56.28mm
